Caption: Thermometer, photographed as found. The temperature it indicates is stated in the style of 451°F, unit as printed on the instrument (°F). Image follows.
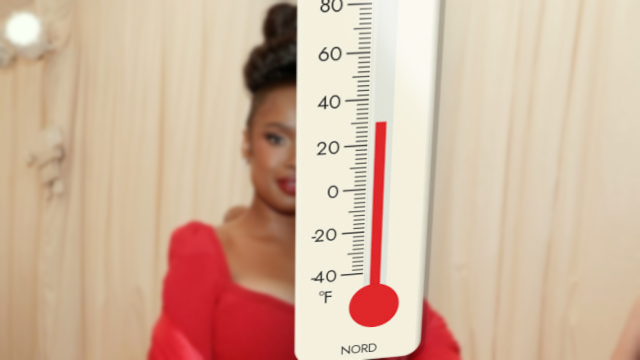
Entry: 30°F
